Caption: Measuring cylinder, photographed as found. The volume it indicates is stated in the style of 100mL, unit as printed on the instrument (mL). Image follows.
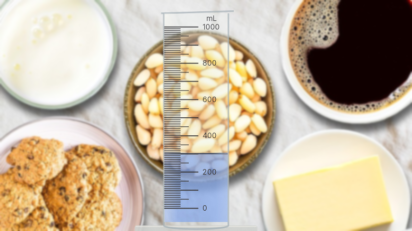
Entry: 300mL
